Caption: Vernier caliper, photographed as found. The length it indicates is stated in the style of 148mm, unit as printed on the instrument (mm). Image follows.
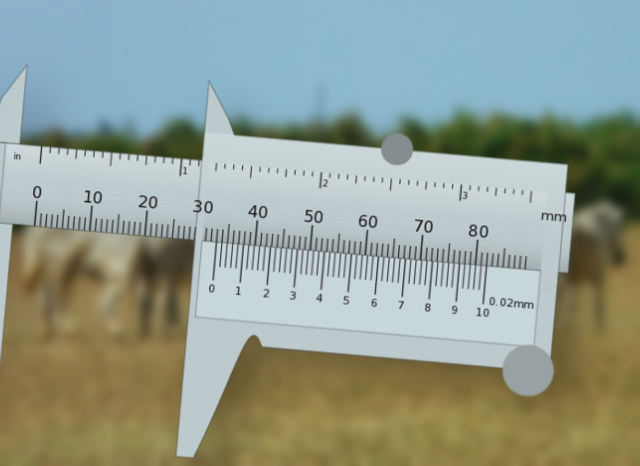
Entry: 33.0mm
